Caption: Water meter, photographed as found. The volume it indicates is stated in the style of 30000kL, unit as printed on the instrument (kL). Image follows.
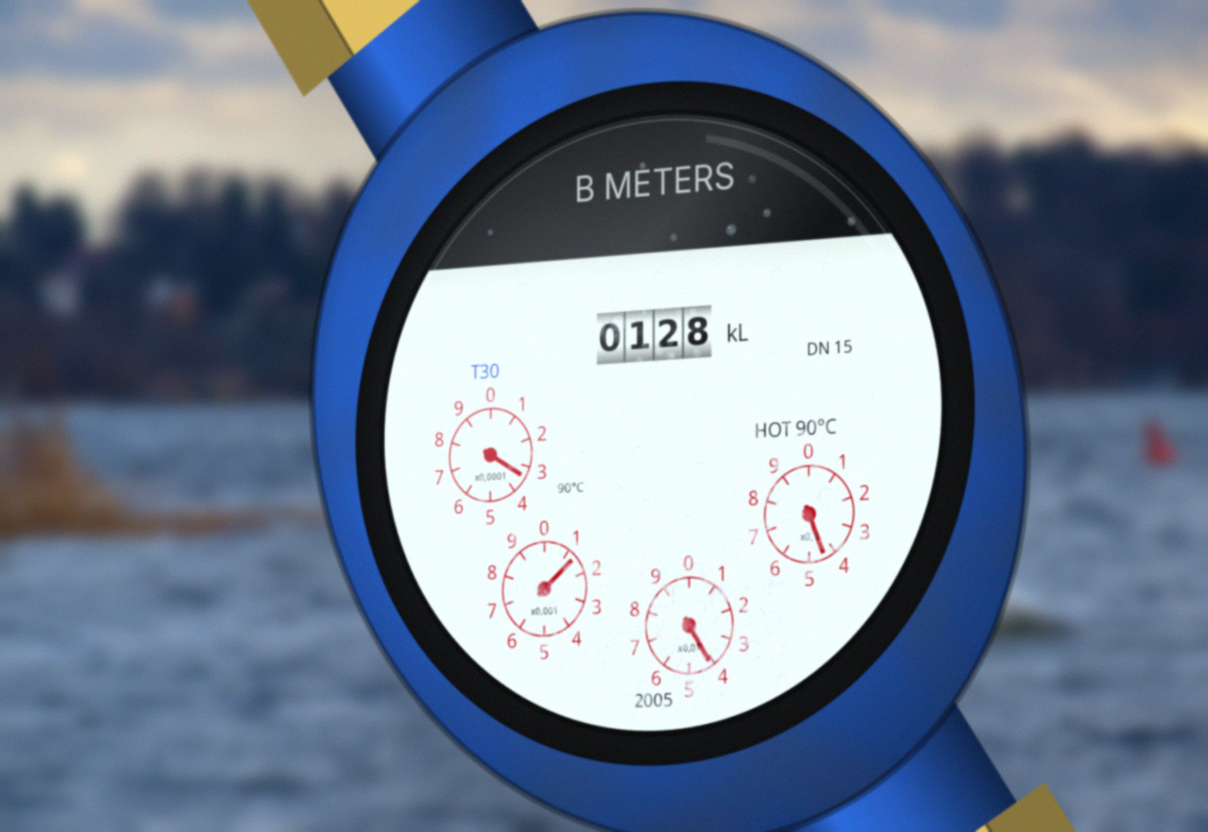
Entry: 128.4413kL
